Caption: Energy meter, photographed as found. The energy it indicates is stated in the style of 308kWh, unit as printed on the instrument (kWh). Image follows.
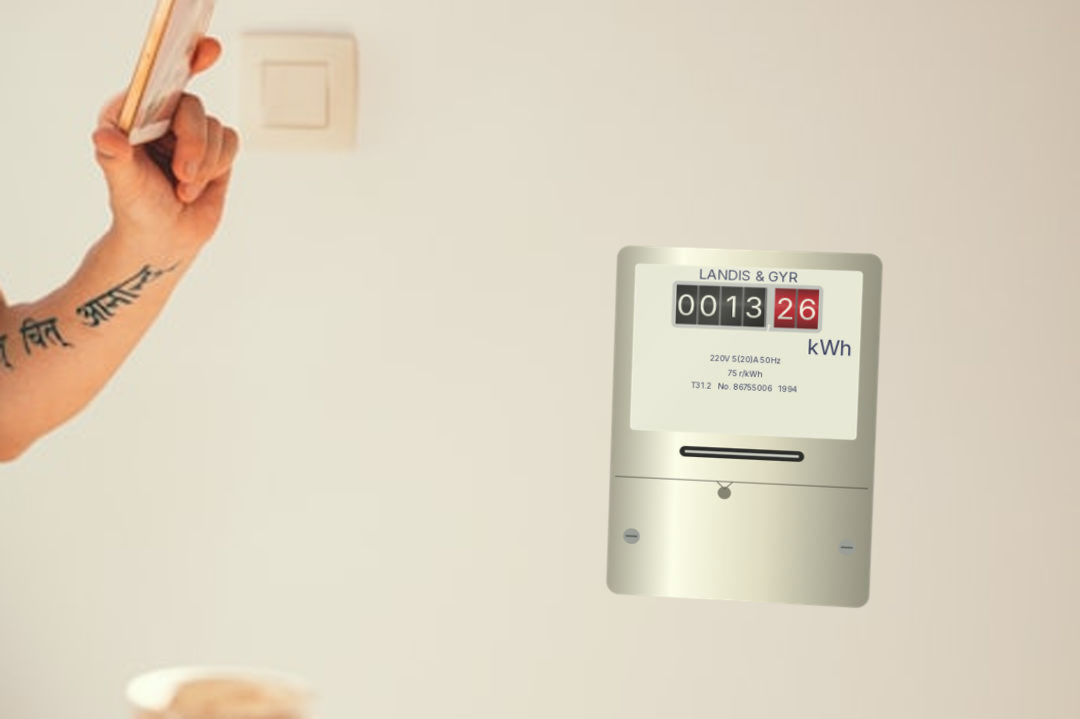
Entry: 13.26kWh
